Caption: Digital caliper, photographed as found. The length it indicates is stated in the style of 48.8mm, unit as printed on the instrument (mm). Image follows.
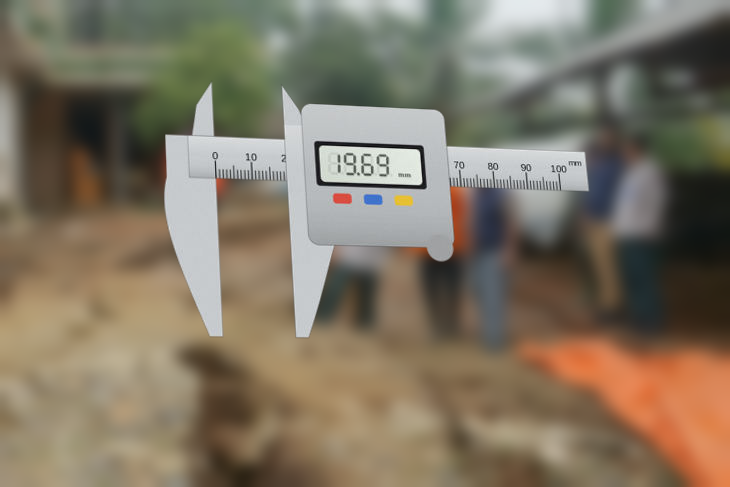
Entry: 19.69mm
